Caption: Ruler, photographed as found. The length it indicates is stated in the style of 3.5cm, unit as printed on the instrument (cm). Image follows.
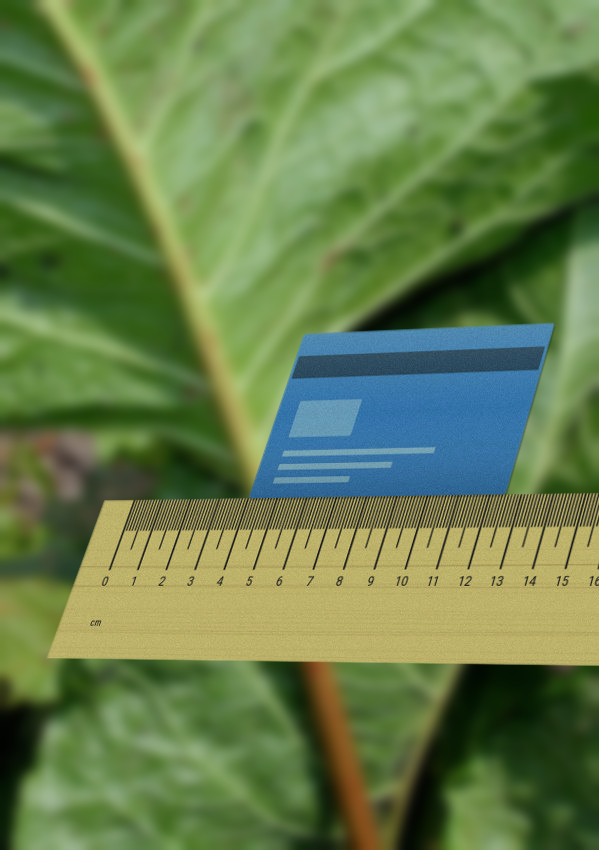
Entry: 8.5cm
